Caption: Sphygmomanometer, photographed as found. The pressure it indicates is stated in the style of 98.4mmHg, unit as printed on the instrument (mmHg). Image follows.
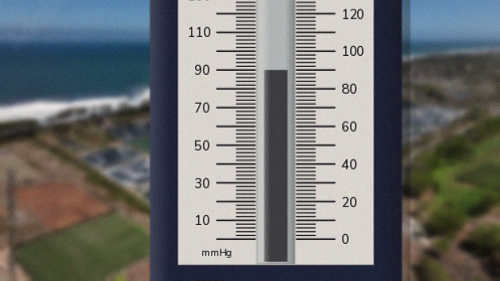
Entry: 90mmHg
